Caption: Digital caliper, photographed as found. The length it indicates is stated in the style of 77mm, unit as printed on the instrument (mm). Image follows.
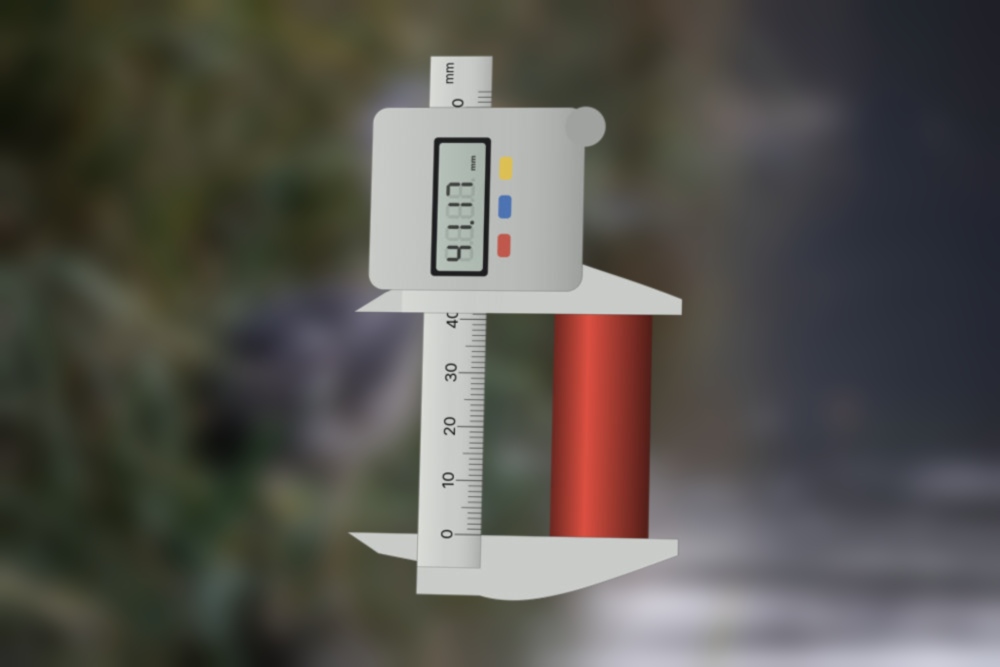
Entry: 41.17mm
